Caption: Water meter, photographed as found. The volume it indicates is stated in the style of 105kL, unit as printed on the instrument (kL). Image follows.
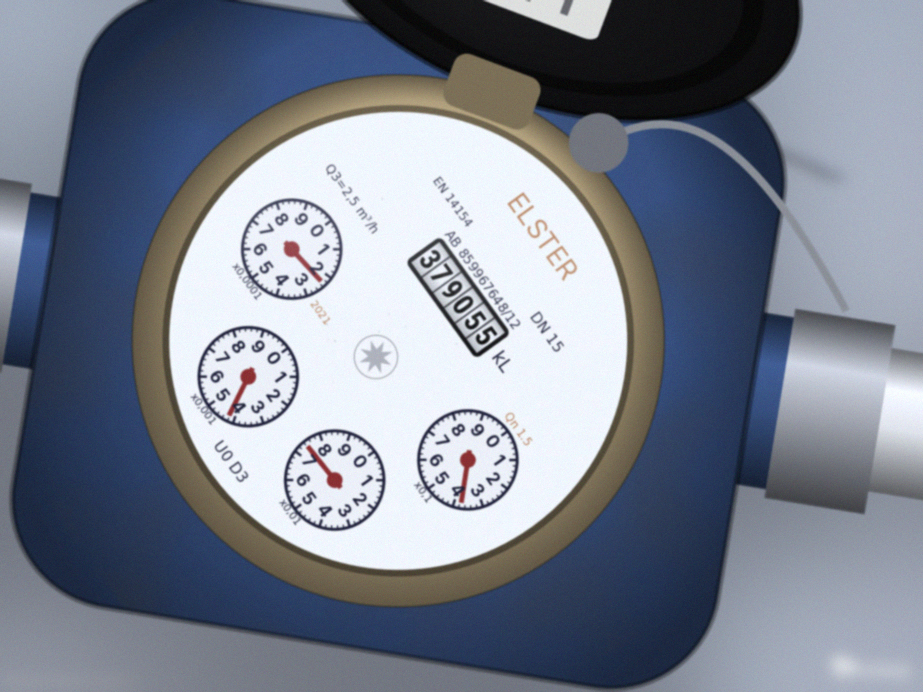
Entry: 379055.3742kL
